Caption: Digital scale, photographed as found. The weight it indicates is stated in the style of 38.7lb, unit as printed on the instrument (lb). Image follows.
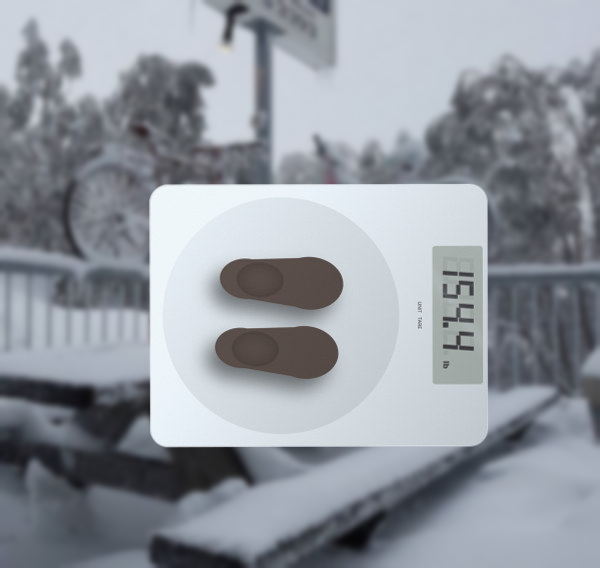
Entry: 154.4lb
